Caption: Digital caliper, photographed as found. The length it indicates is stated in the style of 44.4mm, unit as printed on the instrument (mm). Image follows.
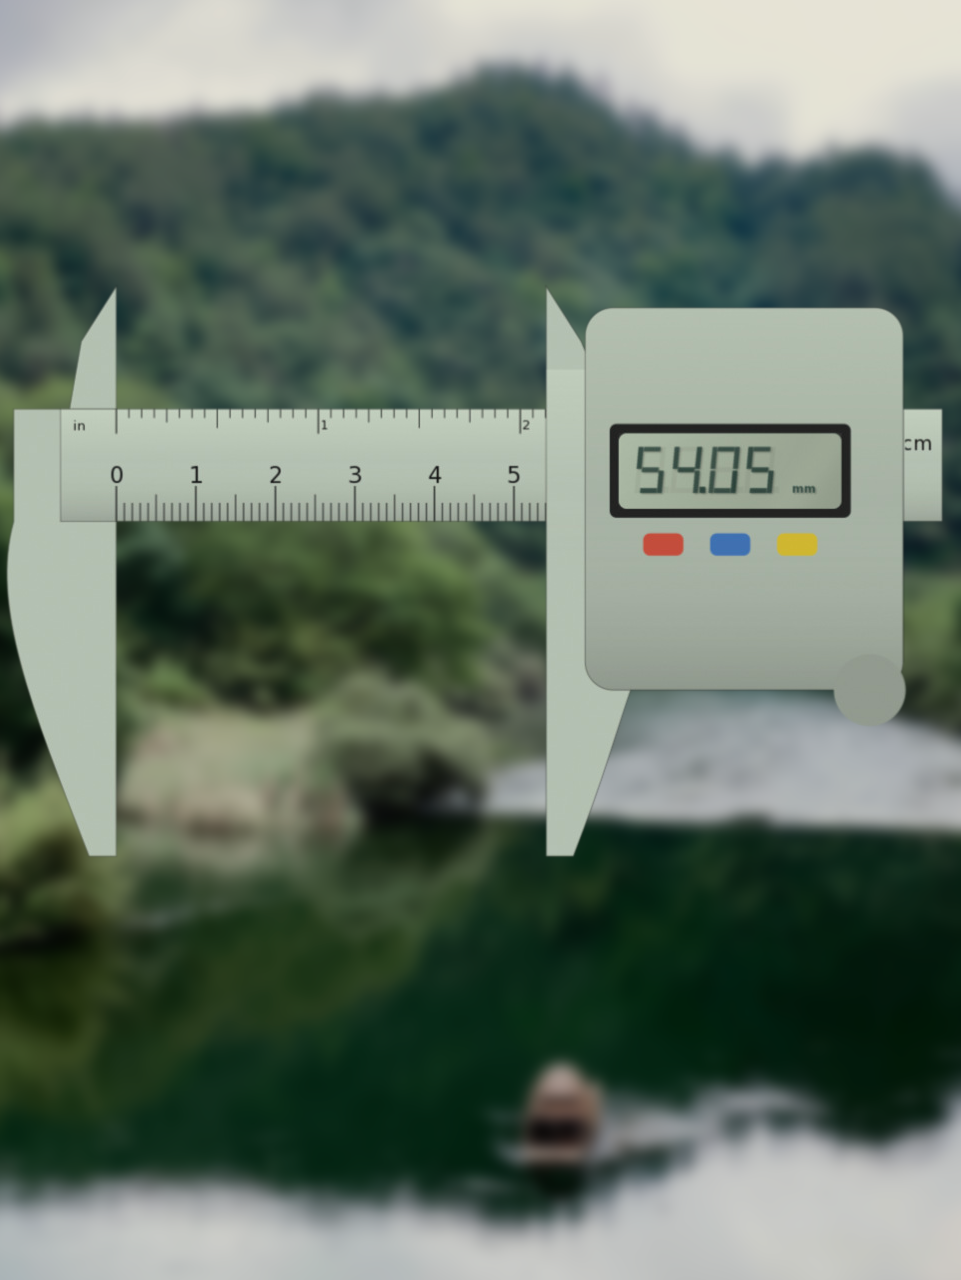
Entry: 54.05mm
